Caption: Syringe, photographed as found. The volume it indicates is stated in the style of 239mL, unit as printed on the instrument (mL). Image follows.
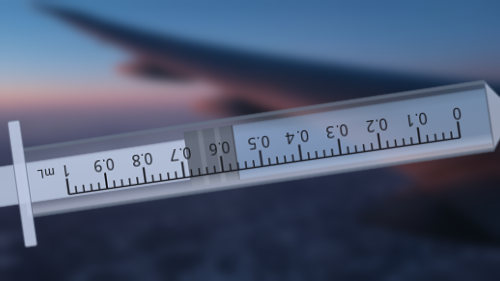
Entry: 0.56mL
